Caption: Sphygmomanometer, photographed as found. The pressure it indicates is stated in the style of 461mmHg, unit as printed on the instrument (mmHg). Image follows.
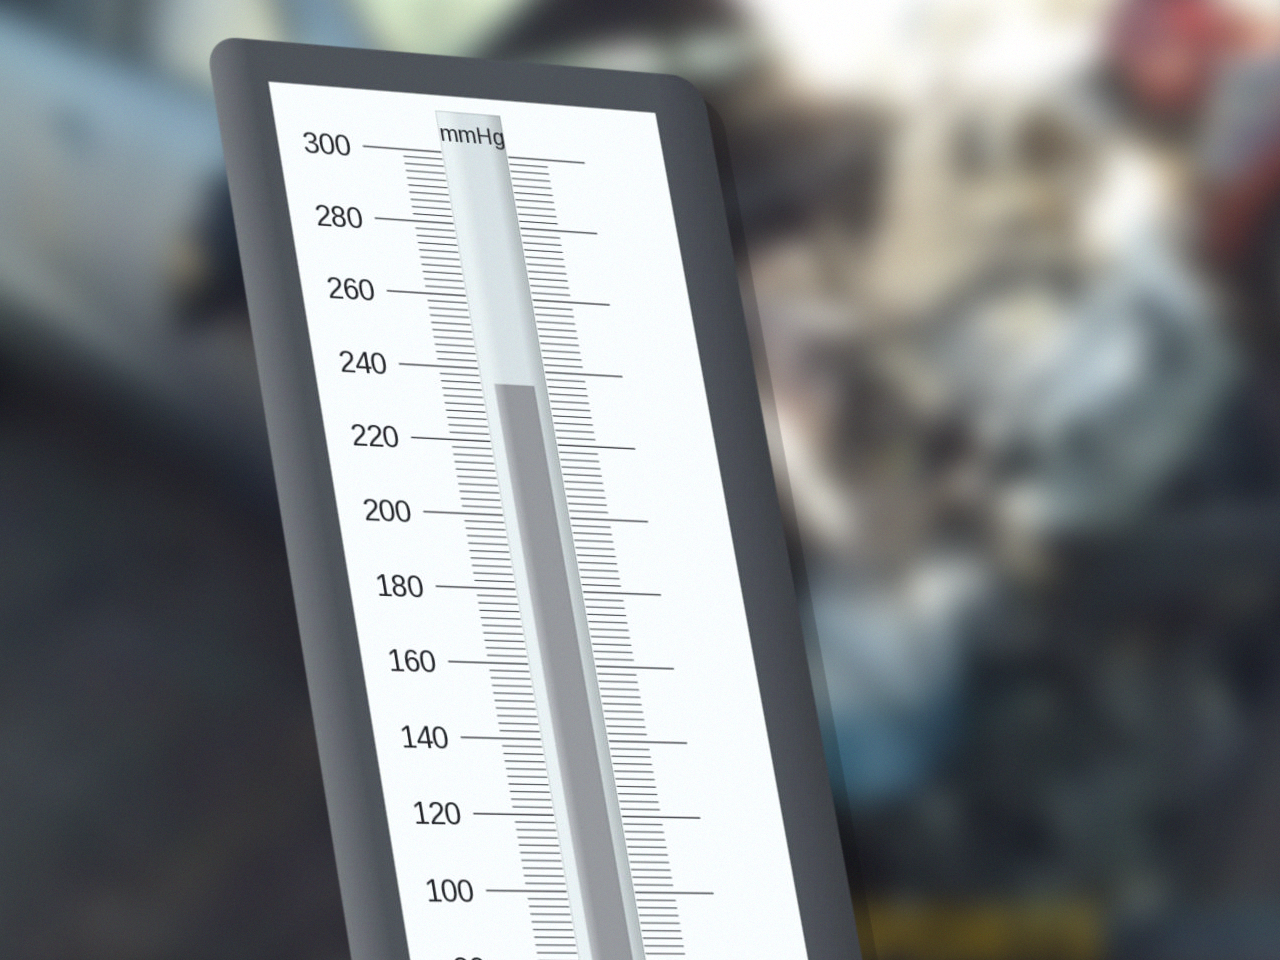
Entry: 236mmHg
